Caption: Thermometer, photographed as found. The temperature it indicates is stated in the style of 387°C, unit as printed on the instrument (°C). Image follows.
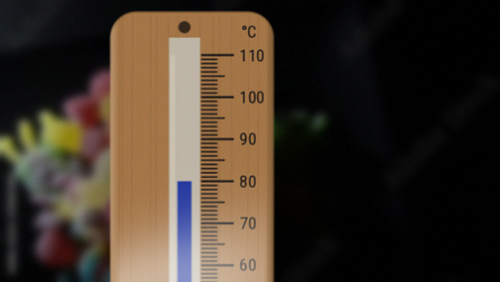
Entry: 80°C
